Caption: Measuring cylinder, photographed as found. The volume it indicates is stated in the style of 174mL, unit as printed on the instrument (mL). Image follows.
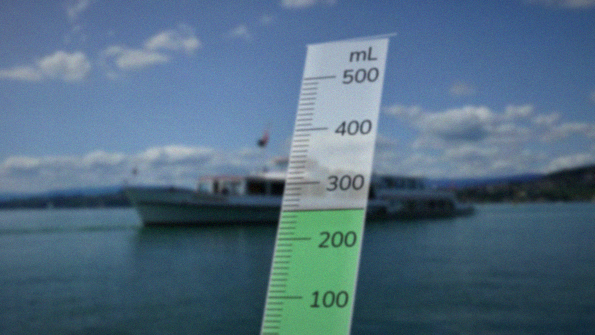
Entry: 250mL
